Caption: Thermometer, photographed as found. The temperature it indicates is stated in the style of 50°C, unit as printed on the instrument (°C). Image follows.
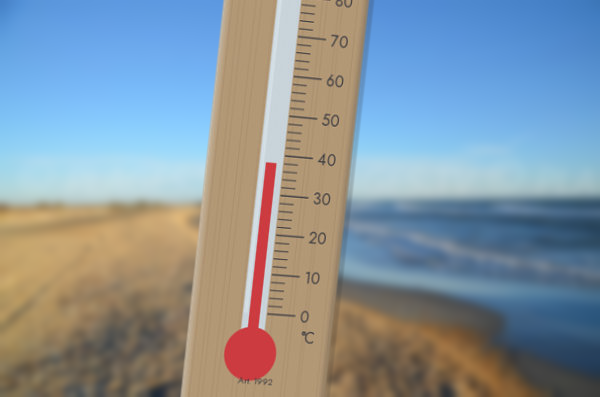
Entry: 38°C
